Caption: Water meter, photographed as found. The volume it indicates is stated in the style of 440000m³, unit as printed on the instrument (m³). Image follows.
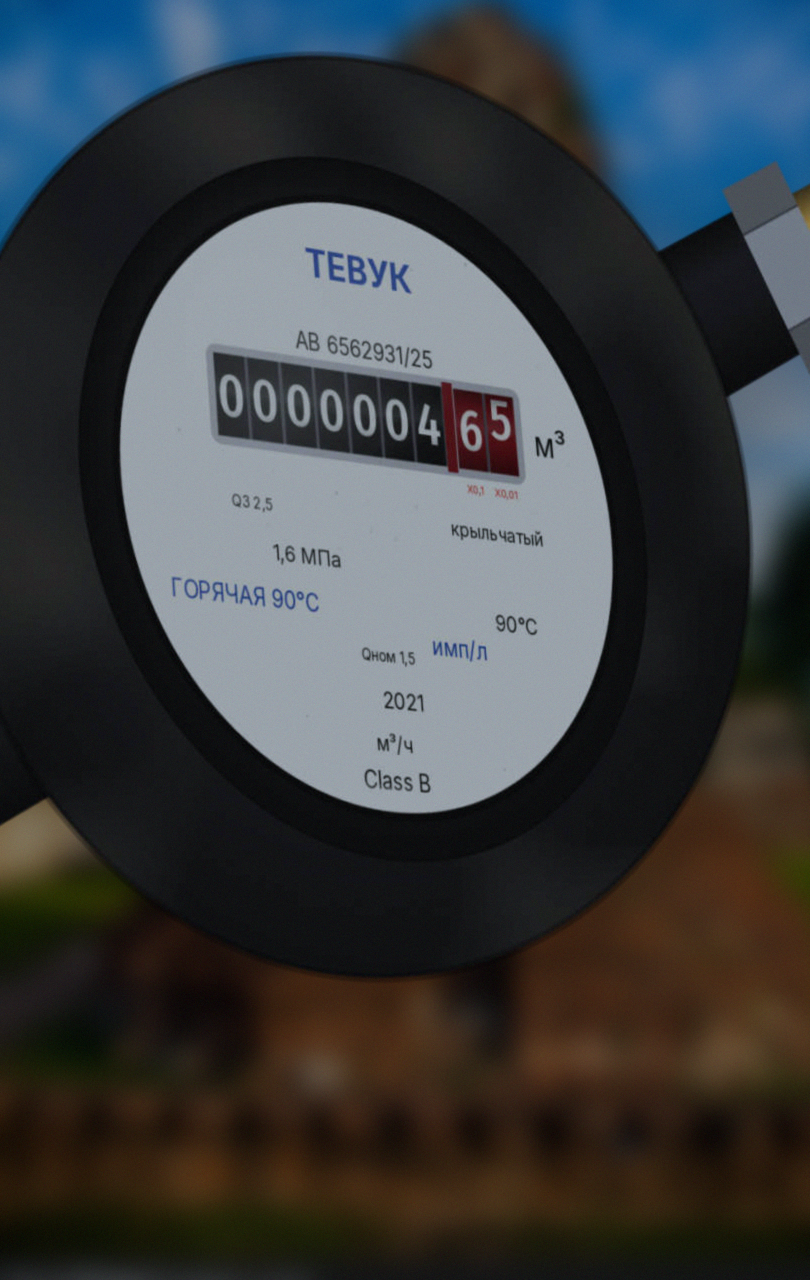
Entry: 4.65m³
